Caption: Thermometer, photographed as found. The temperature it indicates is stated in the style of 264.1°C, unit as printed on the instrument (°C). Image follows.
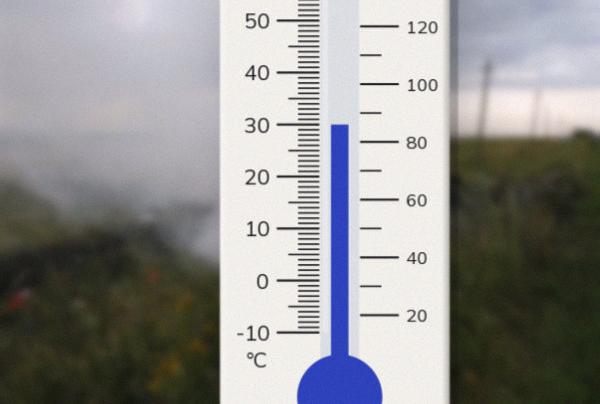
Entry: 30°C
